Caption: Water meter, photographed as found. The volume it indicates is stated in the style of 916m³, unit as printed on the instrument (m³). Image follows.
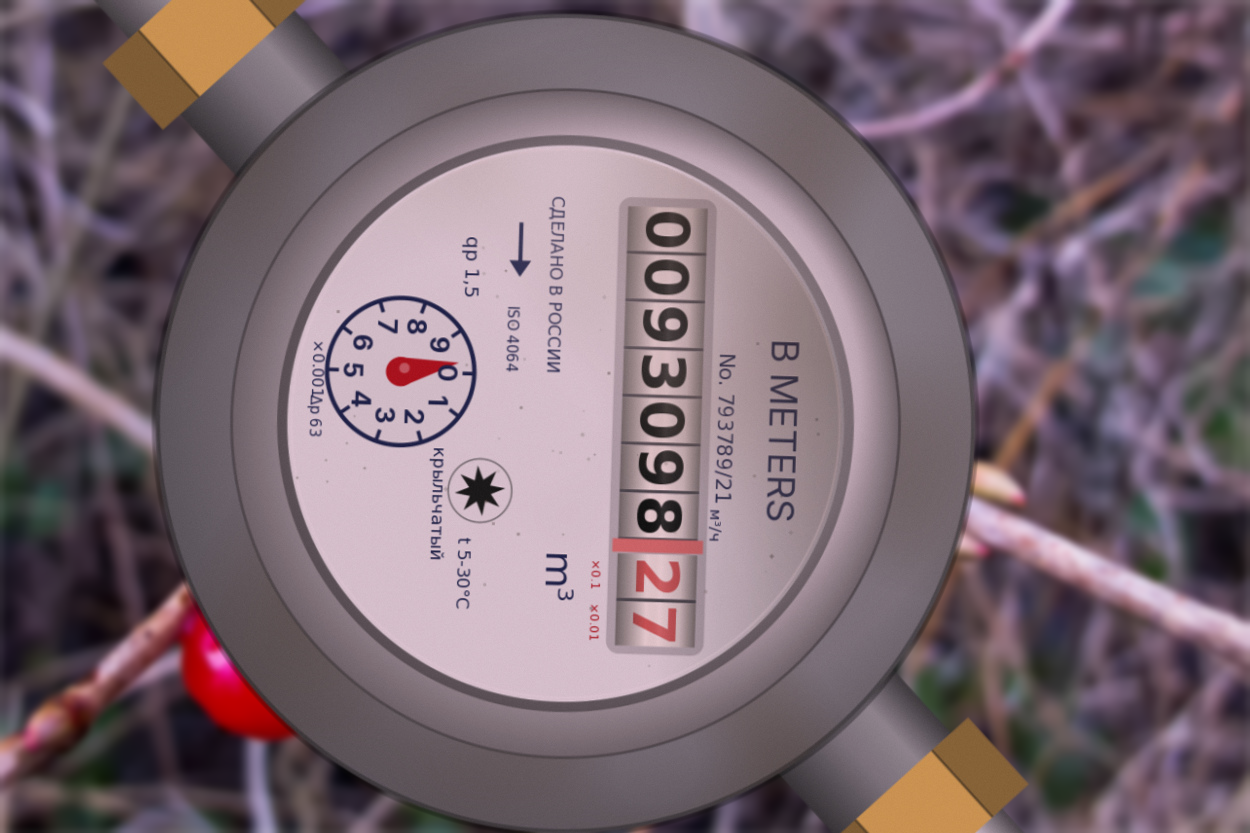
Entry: 93098.269m³
